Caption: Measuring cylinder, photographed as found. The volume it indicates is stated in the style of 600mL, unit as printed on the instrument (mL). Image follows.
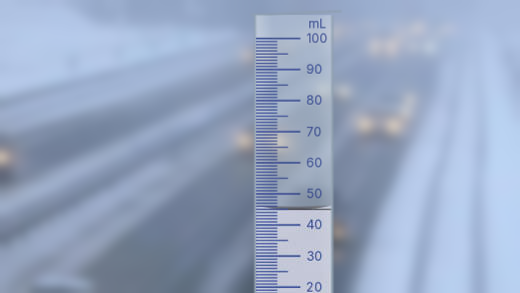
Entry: 45mL
